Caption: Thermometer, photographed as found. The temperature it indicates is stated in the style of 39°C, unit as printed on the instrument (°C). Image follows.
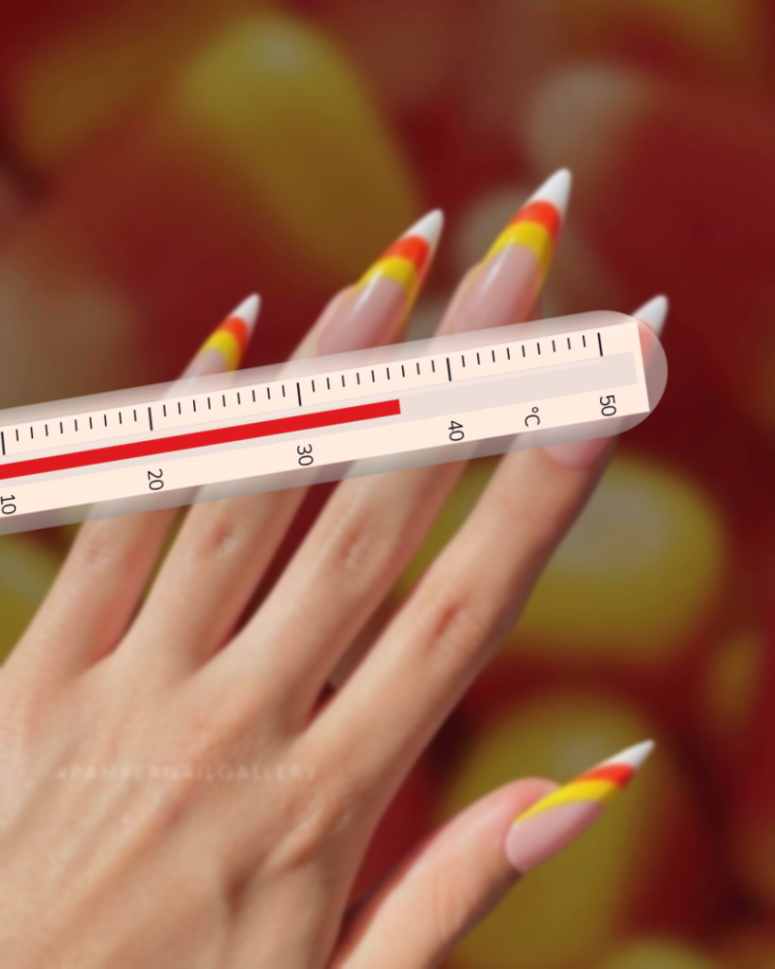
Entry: 36.5°C
